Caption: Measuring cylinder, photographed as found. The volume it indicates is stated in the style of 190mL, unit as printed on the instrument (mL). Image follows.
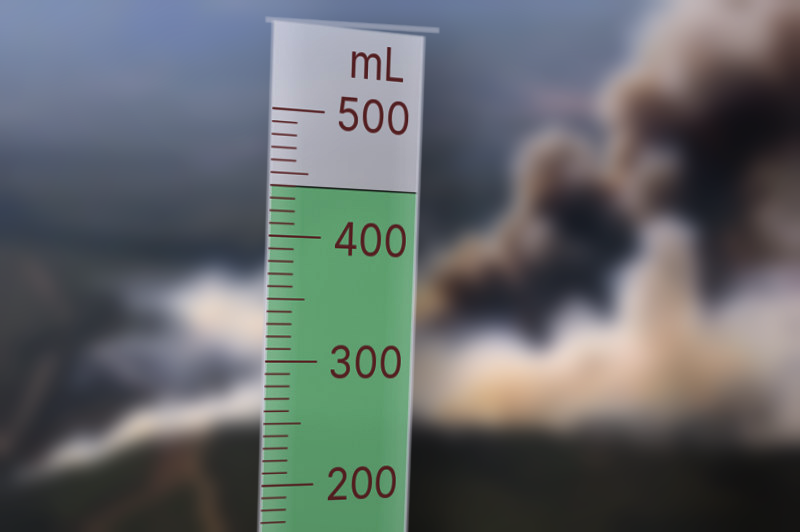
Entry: 440mL
